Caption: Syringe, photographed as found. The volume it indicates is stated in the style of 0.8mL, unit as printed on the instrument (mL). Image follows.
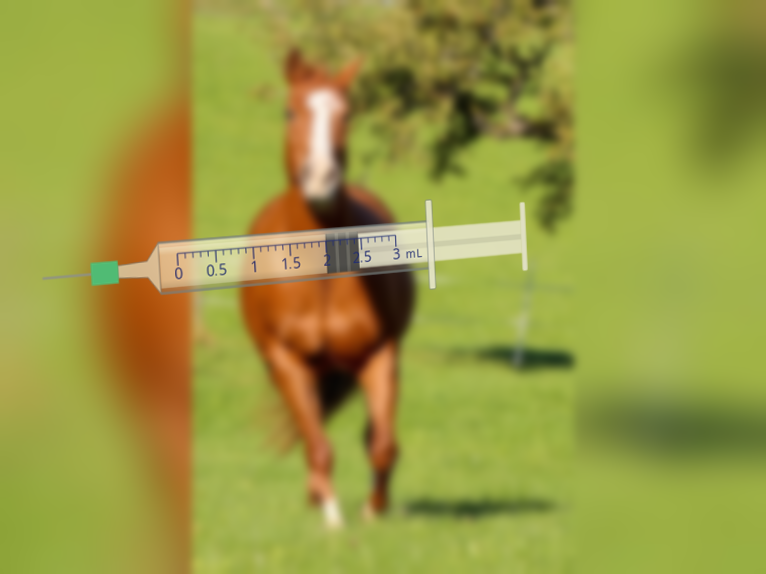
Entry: 2mL
